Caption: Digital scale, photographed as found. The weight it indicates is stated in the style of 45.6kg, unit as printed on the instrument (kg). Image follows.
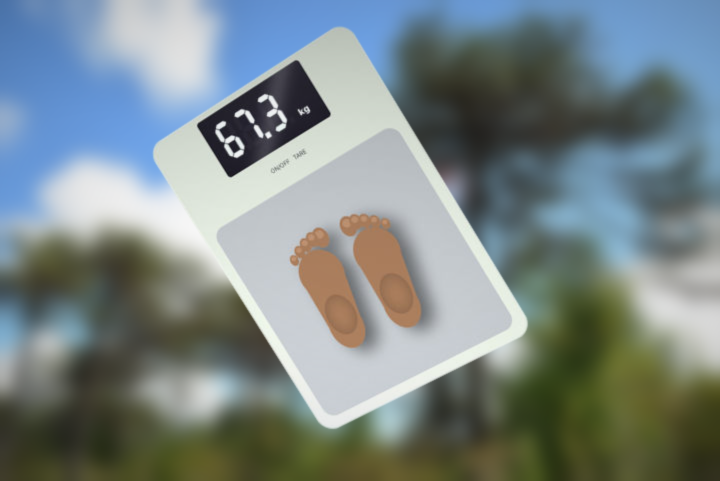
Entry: 67.3kg
